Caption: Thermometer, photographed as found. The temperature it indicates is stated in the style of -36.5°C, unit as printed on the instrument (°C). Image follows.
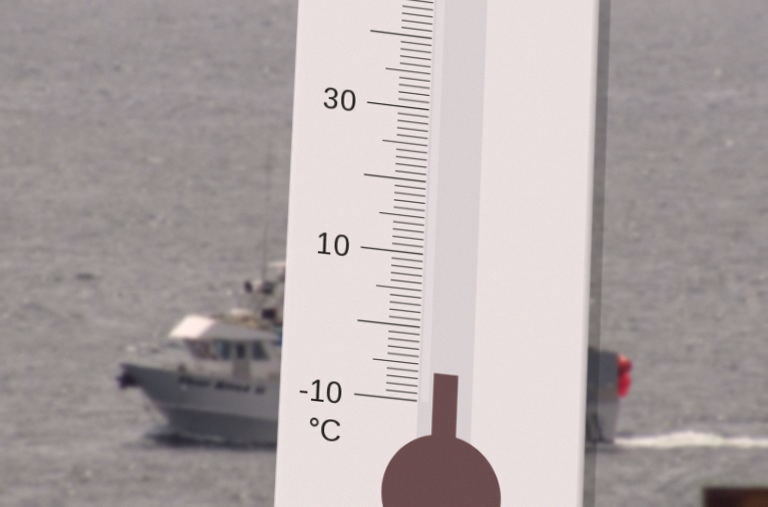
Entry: -6°C
